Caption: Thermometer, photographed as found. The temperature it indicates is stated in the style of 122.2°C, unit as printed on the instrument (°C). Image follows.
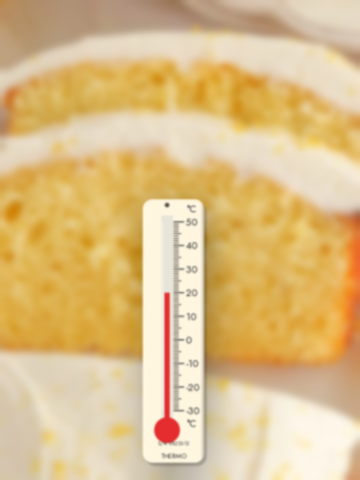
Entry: 20°C
